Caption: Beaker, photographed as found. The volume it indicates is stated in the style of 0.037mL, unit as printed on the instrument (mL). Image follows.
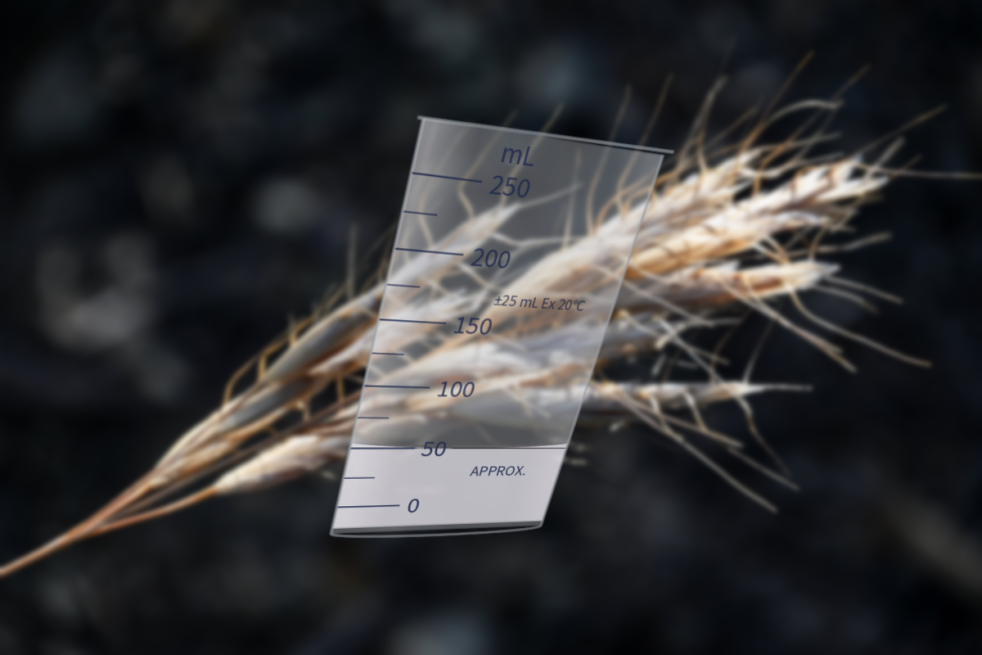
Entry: 50mL
